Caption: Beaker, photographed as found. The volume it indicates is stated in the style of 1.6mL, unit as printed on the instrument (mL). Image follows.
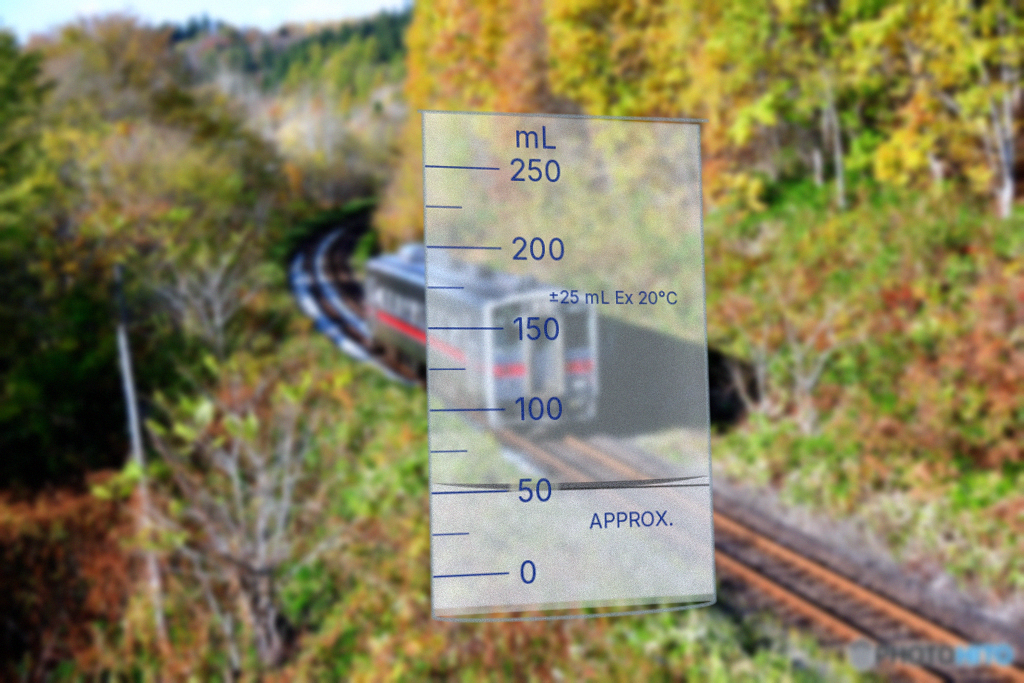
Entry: 50mL
